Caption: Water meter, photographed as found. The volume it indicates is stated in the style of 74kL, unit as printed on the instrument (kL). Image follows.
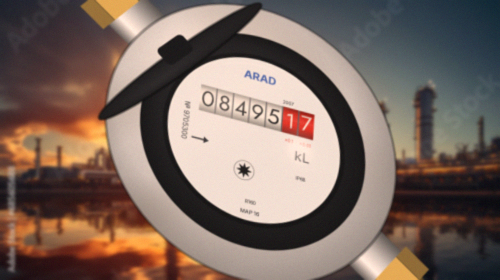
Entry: 8495.17kL
